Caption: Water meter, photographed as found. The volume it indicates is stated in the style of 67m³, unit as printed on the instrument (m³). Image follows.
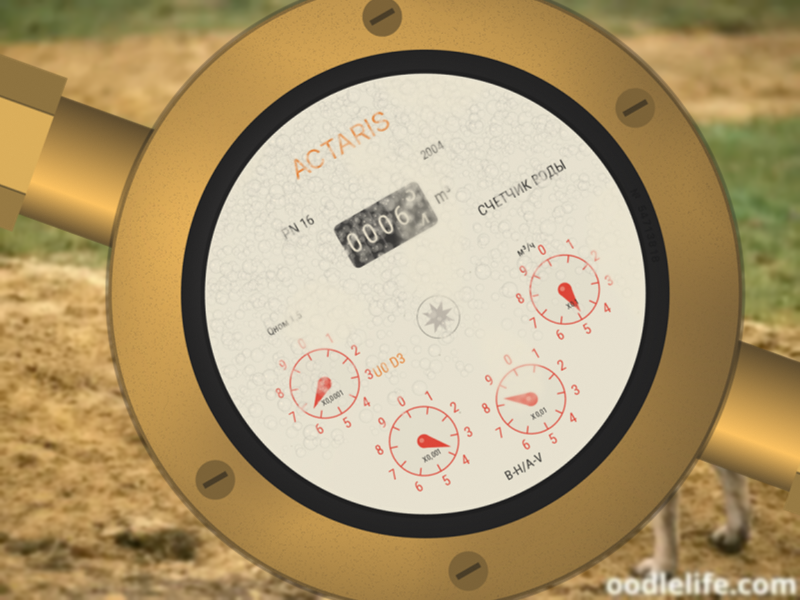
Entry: 63.4836m³
